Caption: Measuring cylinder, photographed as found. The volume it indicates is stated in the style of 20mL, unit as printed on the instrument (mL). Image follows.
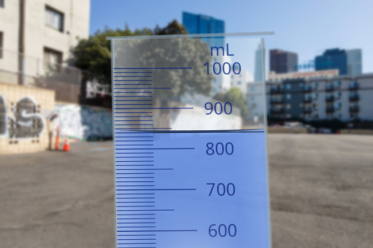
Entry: 840mL
